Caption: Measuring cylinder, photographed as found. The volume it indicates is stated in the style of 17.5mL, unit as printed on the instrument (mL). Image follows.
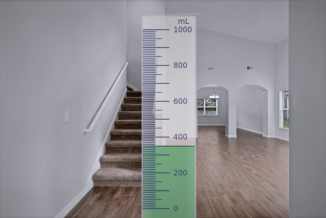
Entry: 350mL
